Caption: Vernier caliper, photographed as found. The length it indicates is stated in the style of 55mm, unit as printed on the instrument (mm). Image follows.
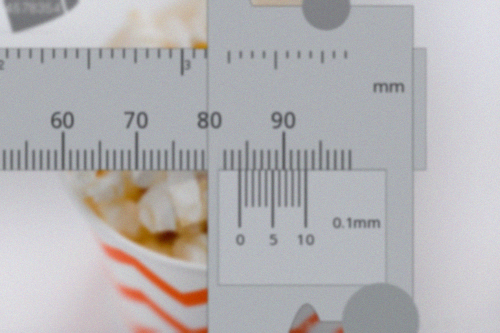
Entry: 84.0mm
